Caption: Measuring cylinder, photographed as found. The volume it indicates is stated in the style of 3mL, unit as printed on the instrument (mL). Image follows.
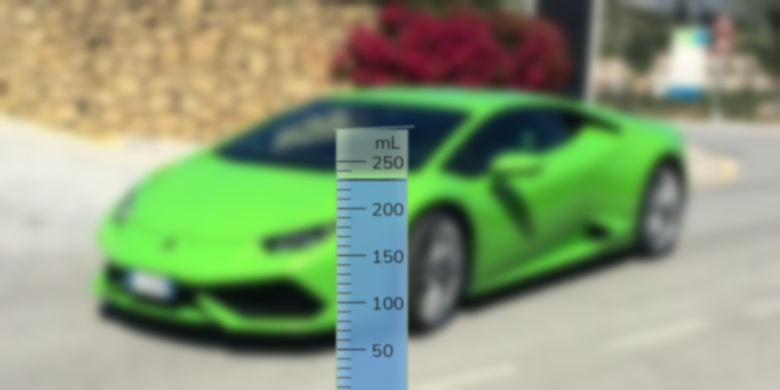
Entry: 230mL
